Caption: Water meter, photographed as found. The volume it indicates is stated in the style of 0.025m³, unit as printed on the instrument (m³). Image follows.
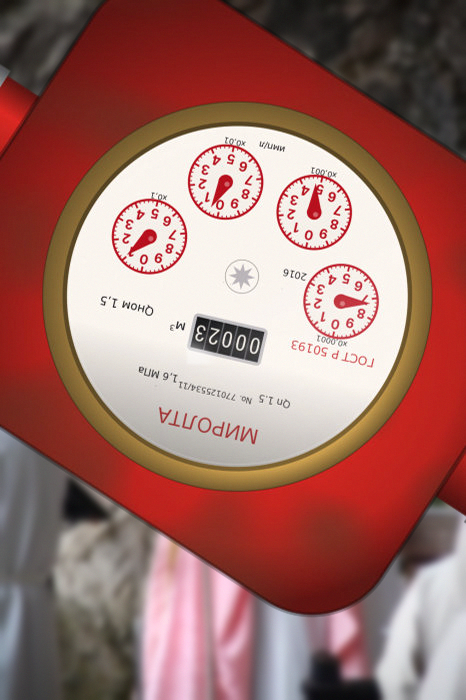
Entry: 23.1047m³
